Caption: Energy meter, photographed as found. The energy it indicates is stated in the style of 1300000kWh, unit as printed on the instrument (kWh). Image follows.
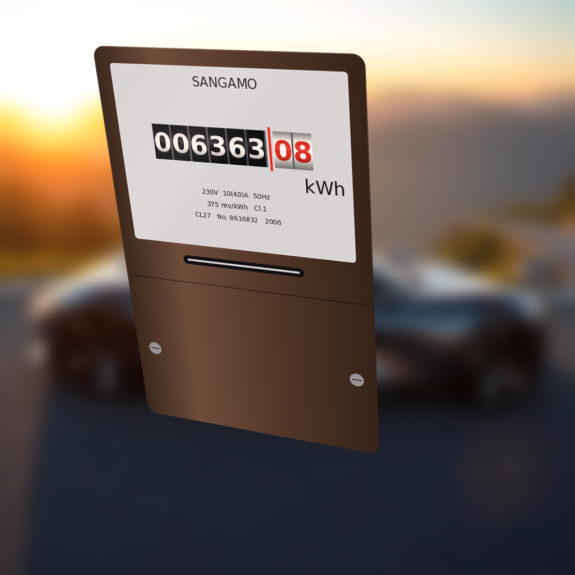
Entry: 6363.08kWh
